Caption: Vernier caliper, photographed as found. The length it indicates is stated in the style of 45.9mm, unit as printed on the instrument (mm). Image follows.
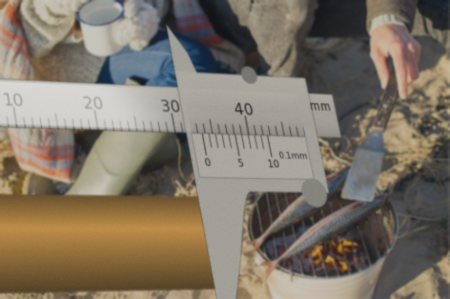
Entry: 33.6mm
